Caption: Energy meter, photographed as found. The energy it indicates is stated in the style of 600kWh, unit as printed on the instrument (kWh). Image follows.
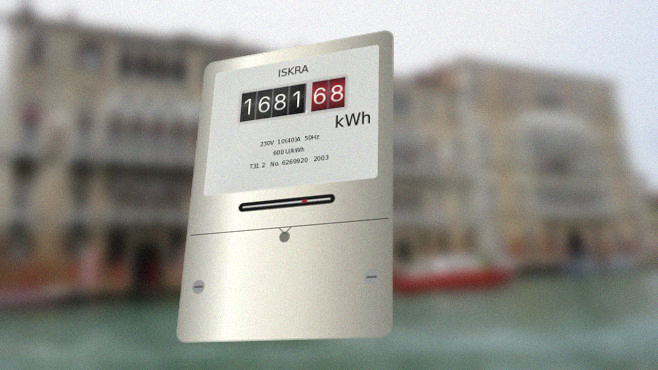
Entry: 1681.68kWh
